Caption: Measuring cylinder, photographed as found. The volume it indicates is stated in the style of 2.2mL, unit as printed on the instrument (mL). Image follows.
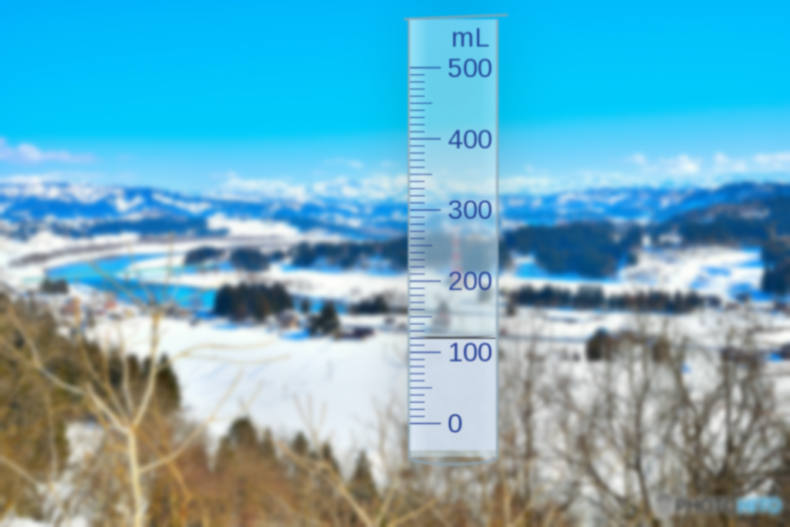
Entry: 120mL
